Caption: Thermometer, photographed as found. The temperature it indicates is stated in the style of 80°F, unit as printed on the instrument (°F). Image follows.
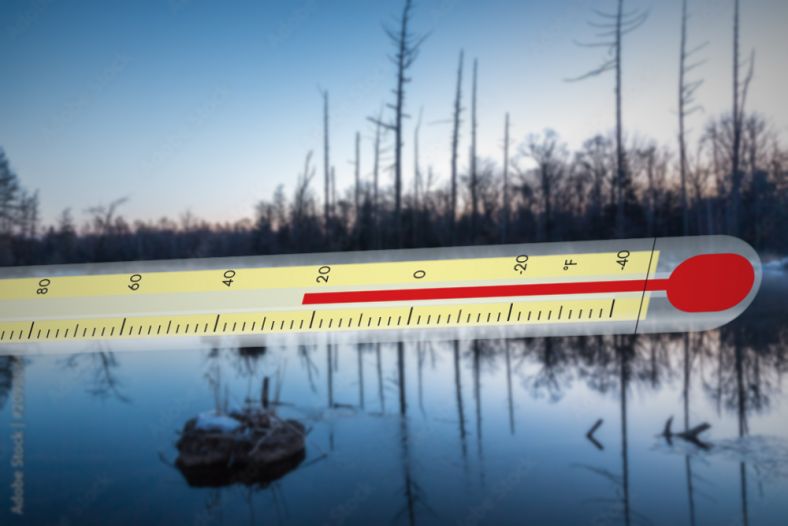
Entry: 23°F
